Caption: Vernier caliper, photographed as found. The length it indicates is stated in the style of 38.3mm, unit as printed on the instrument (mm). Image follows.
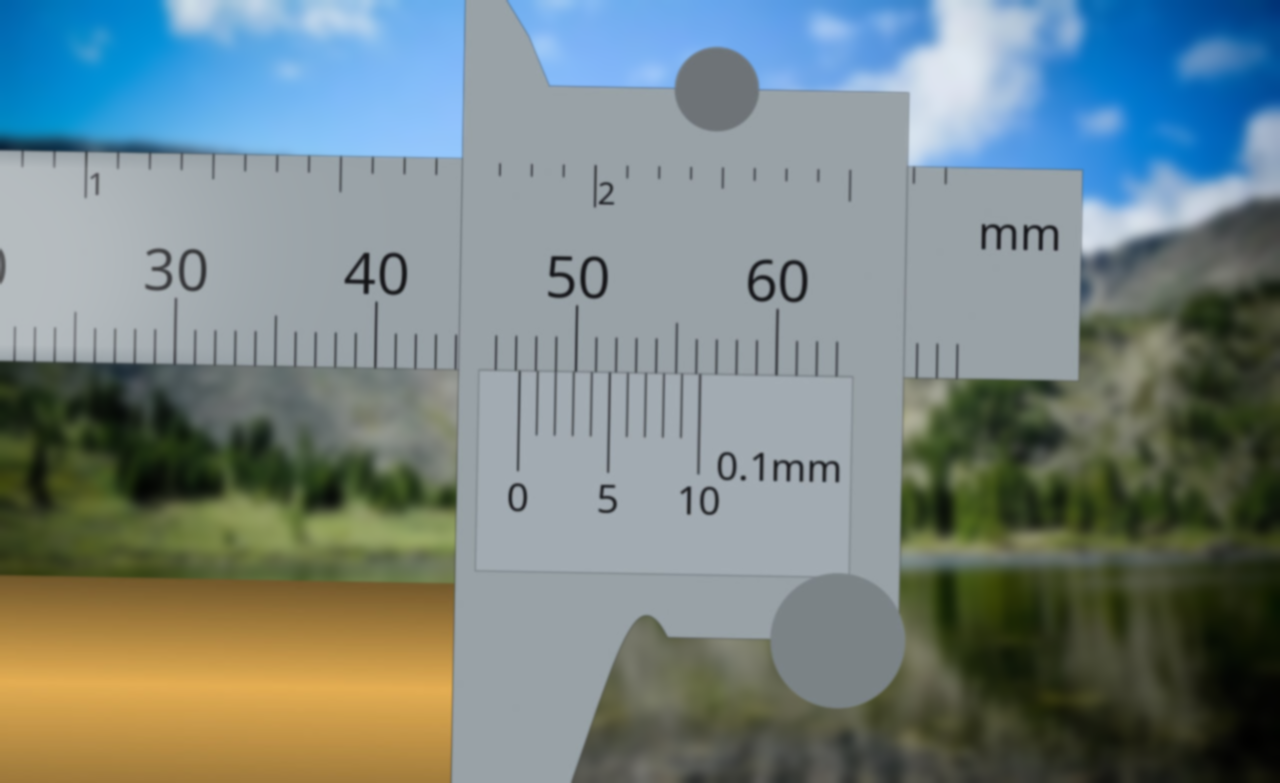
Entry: 47.2mm
